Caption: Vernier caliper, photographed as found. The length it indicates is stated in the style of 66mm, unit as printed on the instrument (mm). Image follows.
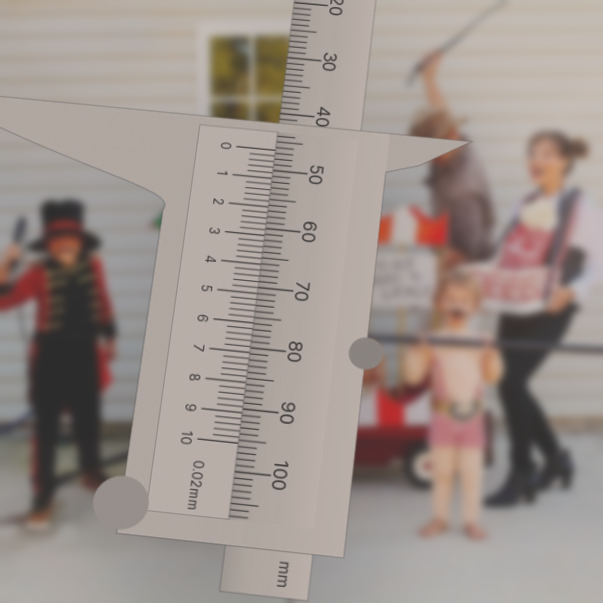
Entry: 46.5mm
